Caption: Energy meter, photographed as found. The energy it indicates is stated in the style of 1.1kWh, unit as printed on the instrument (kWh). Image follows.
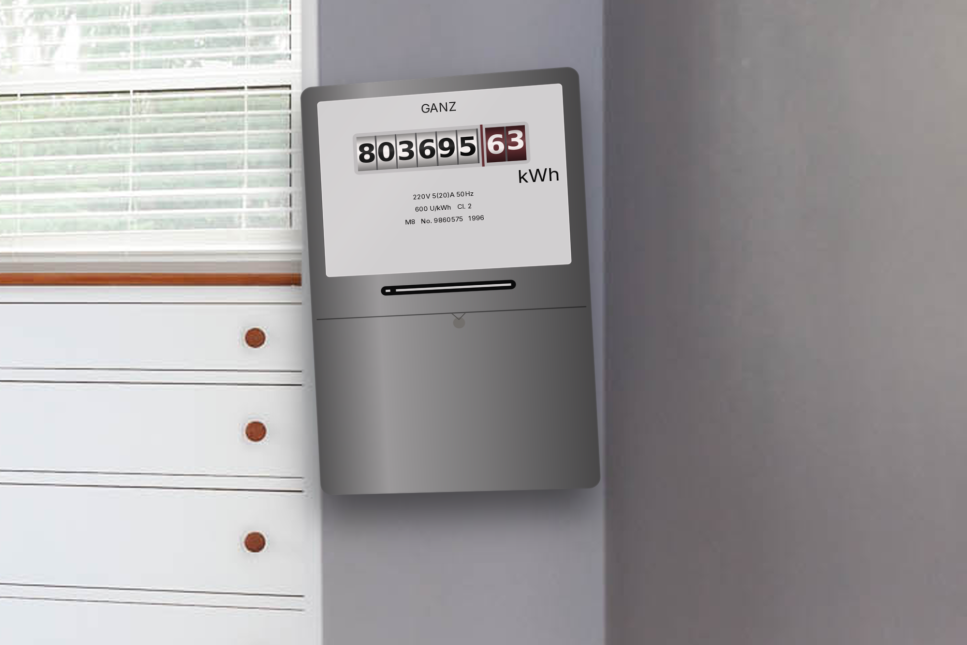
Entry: 803695.63kWh
